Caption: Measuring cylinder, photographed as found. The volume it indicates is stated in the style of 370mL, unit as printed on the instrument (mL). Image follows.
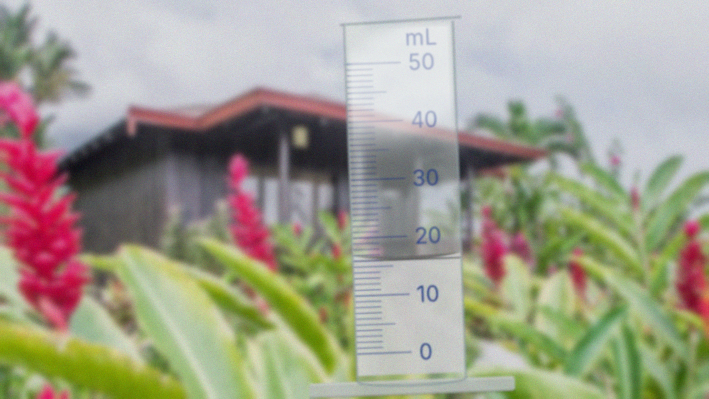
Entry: 16mL
